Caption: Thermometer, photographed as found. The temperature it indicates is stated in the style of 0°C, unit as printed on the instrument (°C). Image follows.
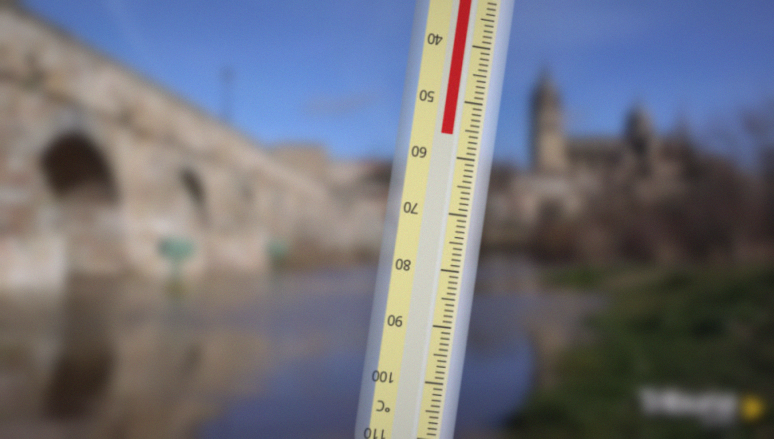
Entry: 56°C
